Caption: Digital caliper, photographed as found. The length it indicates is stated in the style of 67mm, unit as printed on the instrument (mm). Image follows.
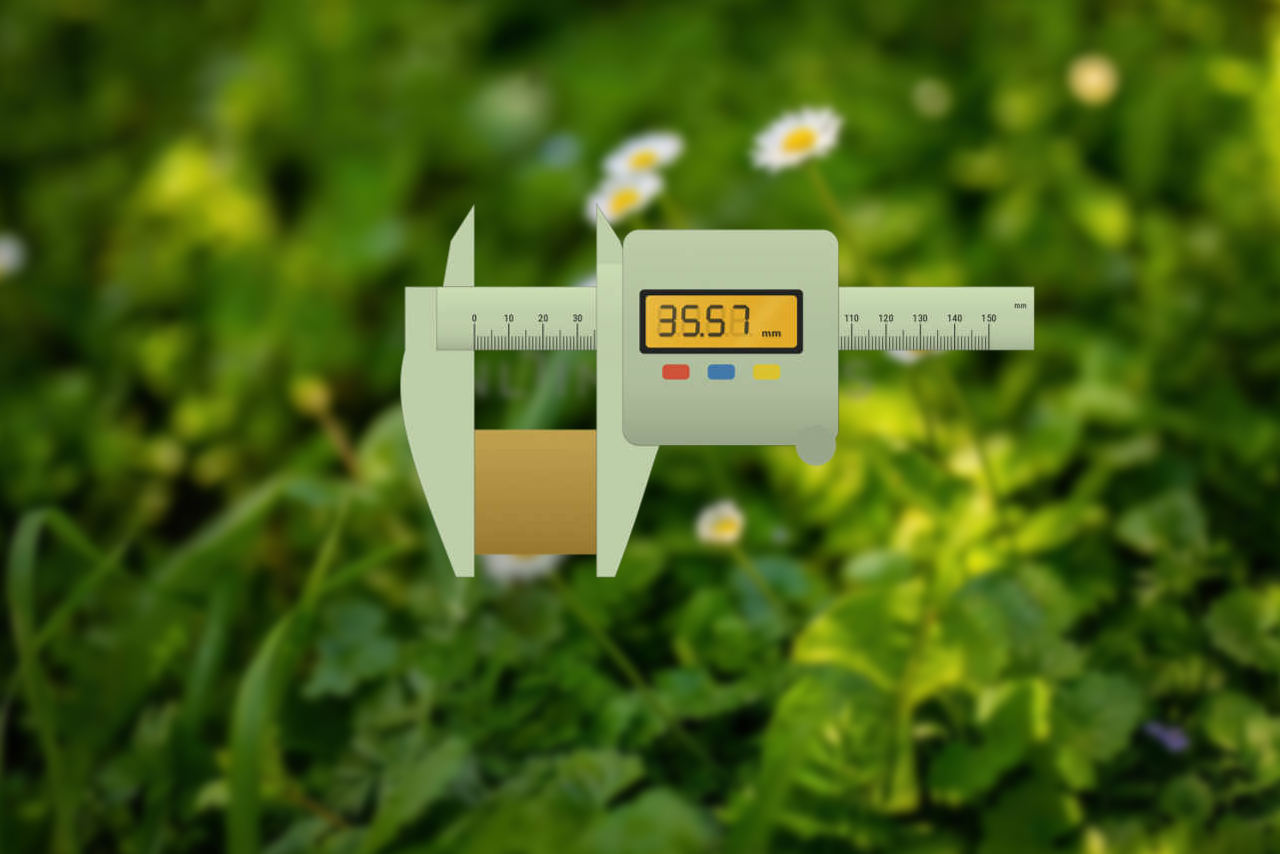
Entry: 35.57mm
